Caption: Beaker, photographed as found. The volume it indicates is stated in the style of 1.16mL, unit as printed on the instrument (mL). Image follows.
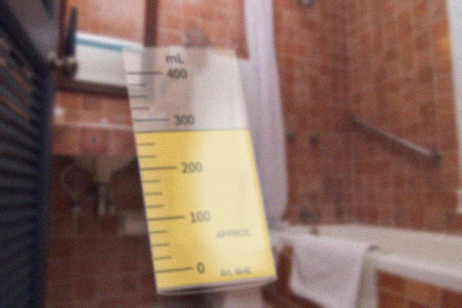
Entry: 275mL
